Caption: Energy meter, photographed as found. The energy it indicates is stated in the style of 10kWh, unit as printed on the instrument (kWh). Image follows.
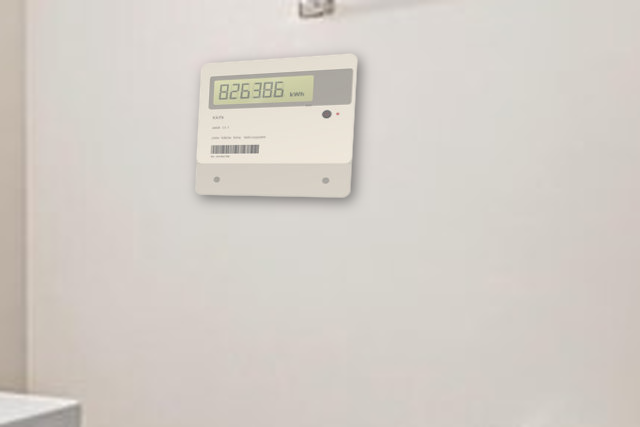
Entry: 826386kWh
